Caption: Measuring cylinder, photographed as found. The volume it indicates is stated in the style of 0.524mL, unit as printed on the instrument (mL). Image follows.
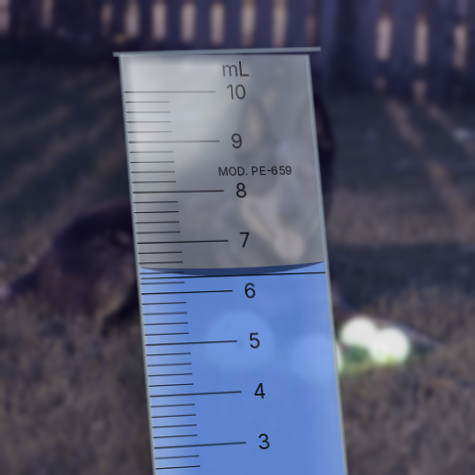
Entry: 6.3mL
